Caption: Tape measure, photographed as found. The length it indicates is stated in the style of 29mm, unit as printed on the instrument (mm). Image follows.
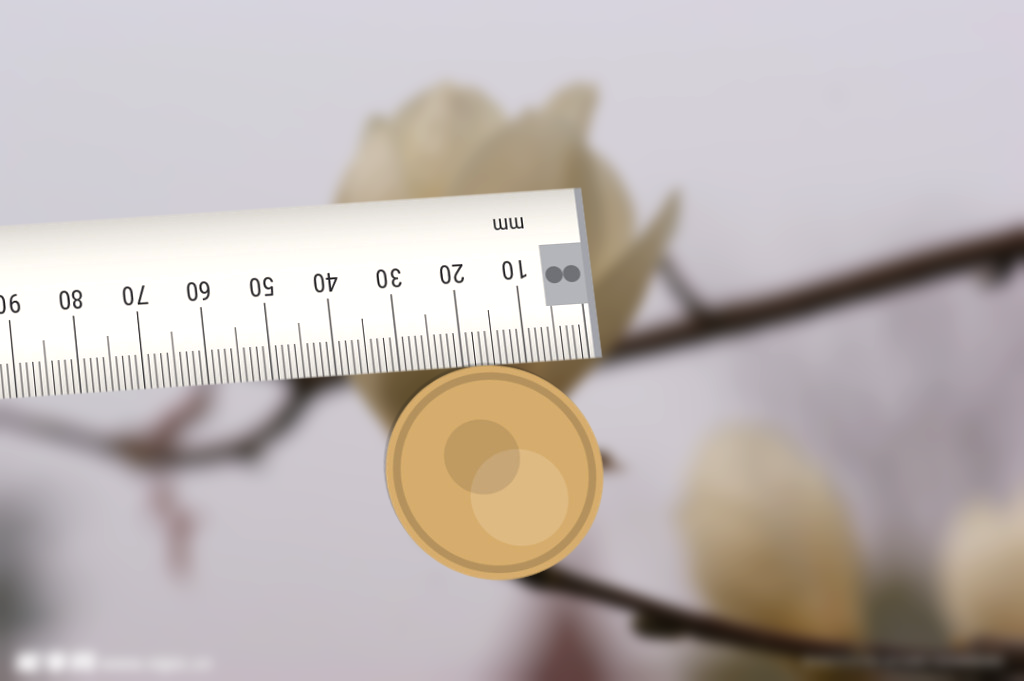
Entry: 34mm
